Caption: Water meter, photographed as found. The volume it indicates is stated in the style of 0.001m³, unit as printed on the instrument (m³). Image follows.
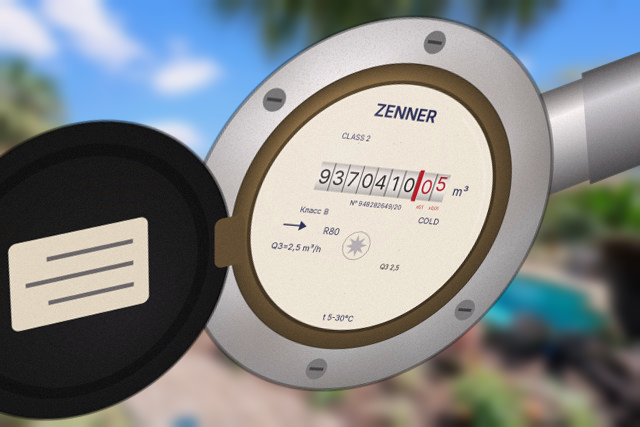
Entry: 9370410.05m³
